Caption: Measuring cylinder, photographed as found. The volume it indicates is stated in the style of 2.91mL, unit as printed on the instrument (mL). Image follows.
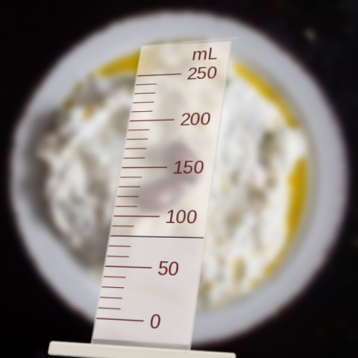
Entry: 80mL
